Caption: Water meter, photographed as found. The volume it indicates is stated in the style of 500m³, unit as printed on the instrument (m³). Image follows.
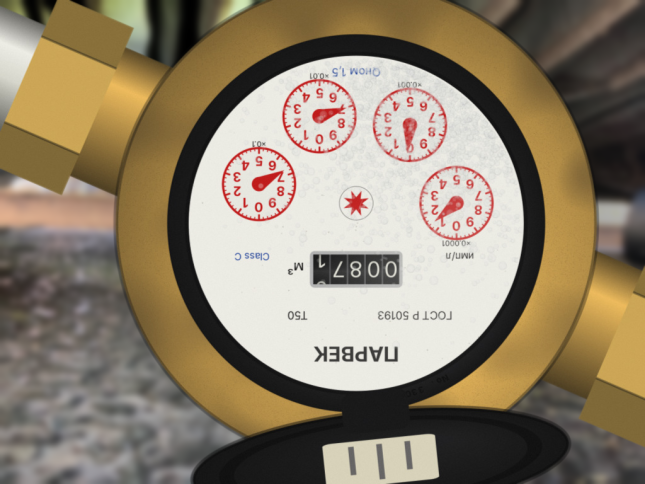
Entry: 870.6701m³
